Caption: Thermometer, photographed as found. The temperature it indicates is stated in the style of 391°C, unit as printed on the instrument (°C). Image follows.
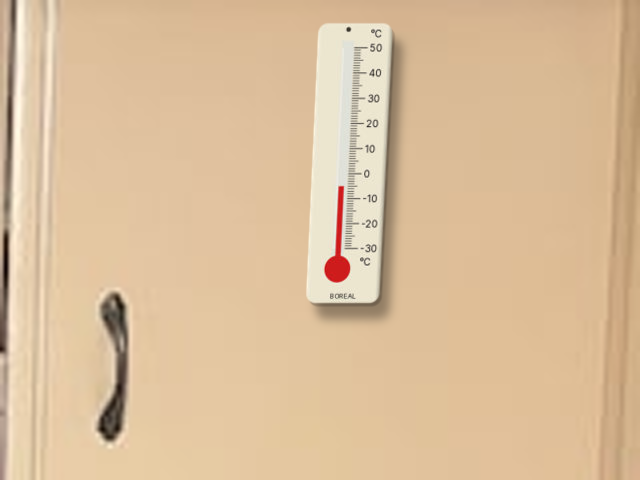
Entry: -5°C
